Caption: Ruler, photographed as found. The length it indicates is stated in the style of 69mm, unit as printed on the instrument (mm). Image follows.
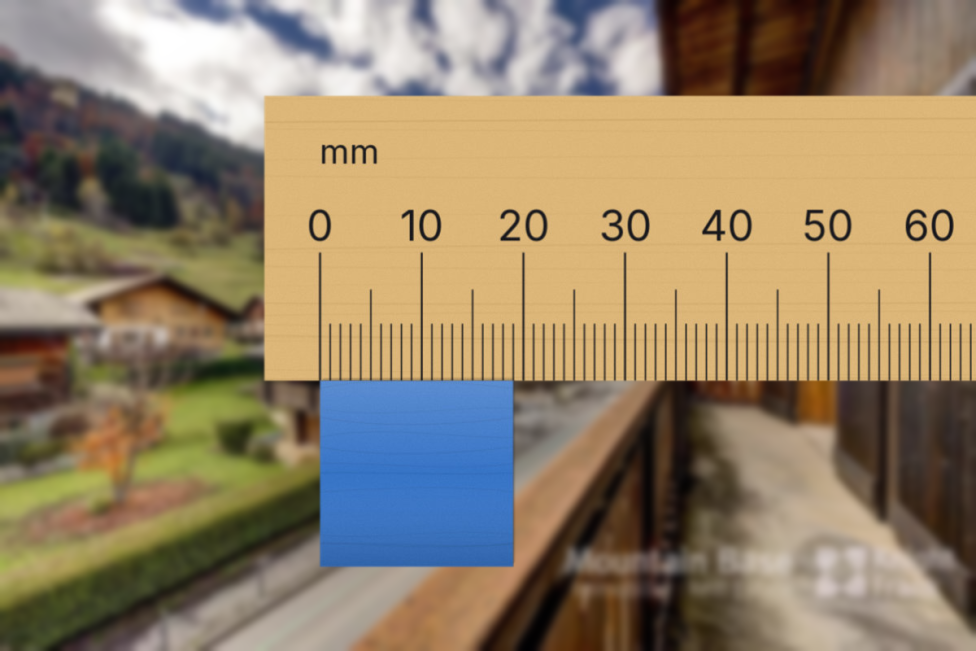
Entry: 19mm
